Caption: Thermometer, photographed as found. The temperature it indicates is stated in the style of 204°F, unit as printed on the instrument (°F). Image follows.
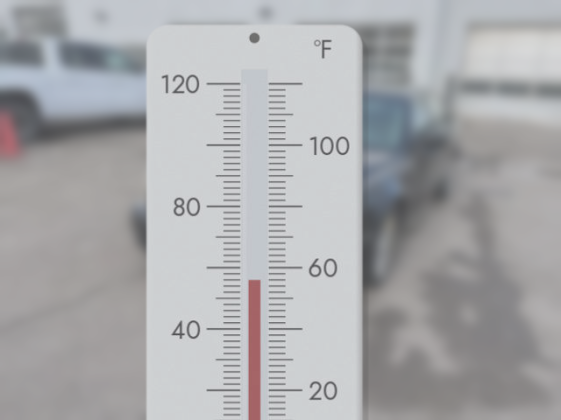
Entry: 56°F
